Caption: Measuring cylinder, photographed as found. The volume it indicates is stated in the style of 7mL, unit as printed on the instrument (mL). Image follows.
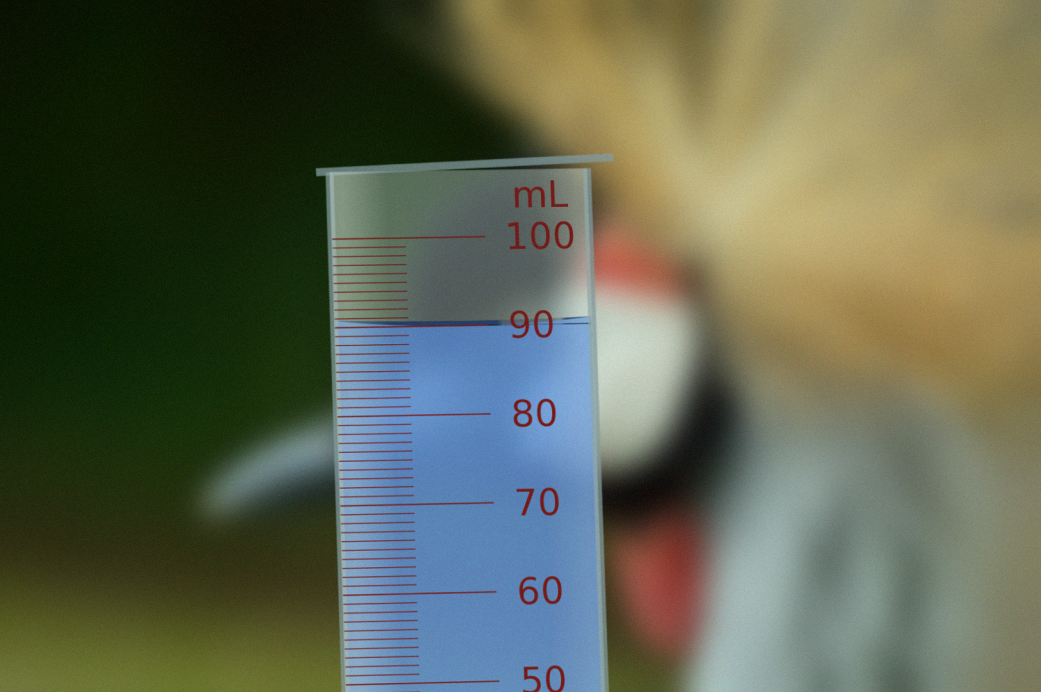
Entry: 90mL
